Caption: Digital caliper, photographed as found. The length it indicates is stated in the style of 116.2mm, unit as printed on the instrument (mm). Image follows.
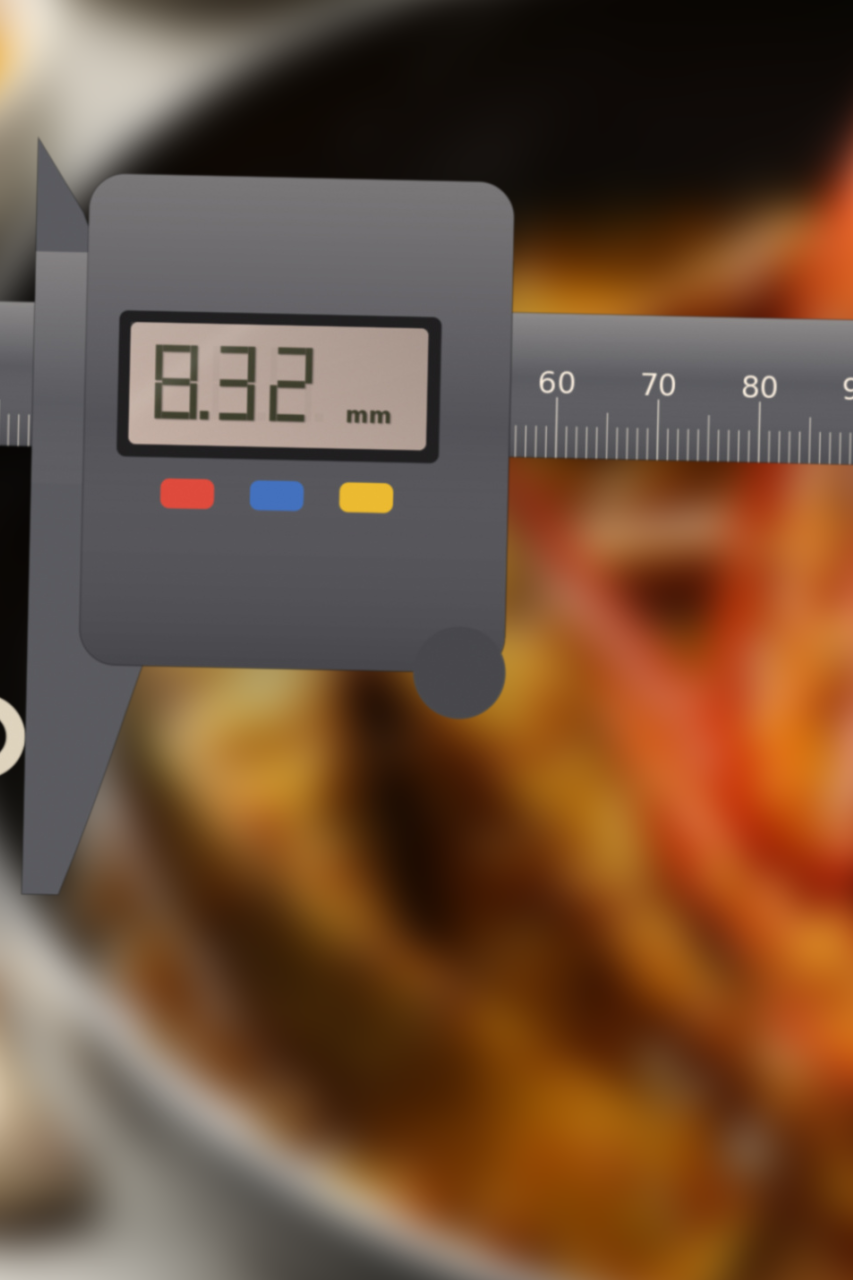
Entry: 8.32mm
